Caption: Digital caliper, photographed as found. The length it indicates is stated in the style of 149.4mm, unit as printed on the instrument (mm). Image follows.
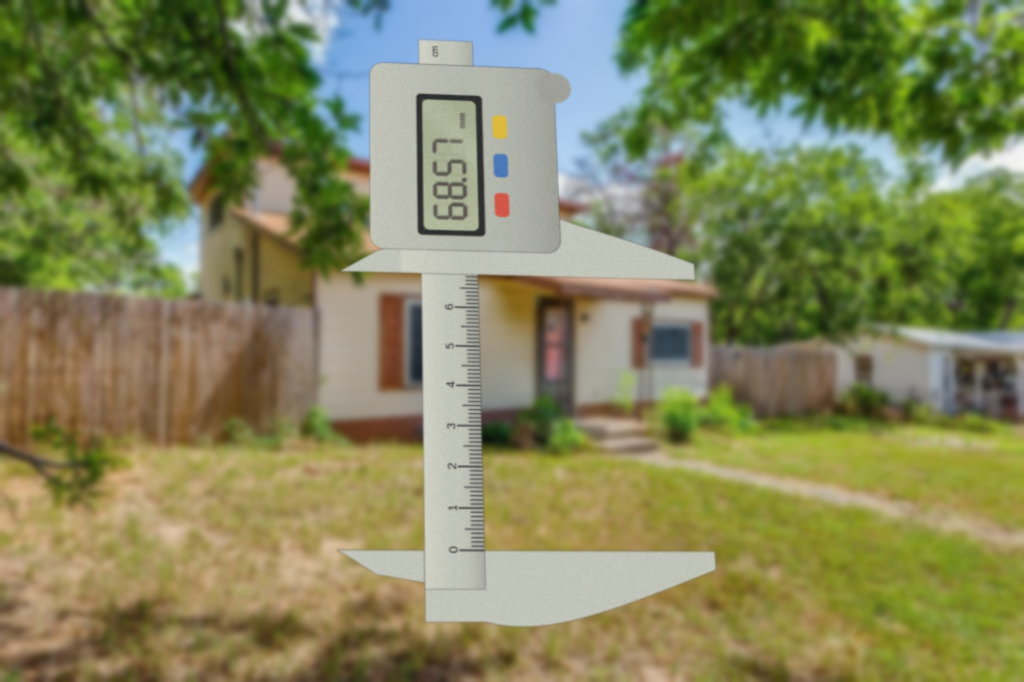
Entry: 68.57mm
